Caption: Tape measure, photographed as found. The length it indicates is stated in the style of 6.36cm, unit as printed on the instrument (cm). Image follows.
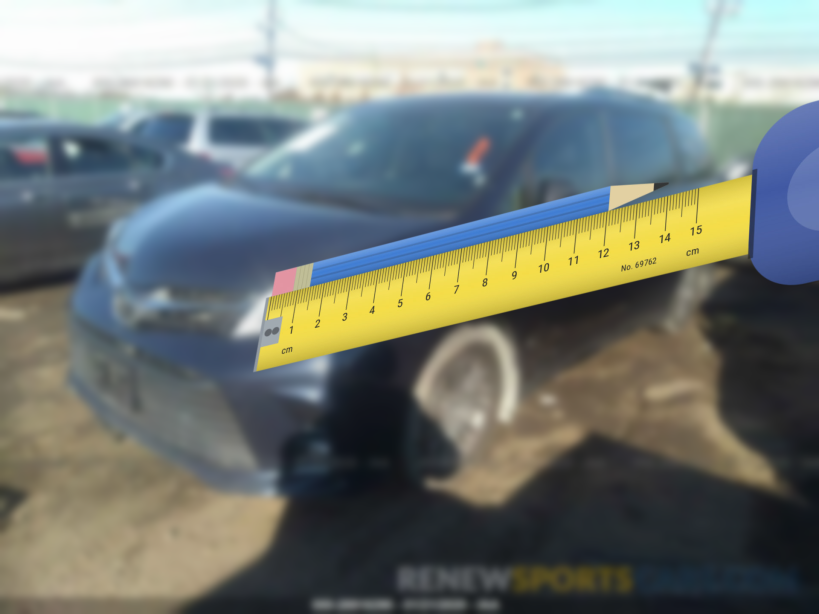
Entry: 14cm
